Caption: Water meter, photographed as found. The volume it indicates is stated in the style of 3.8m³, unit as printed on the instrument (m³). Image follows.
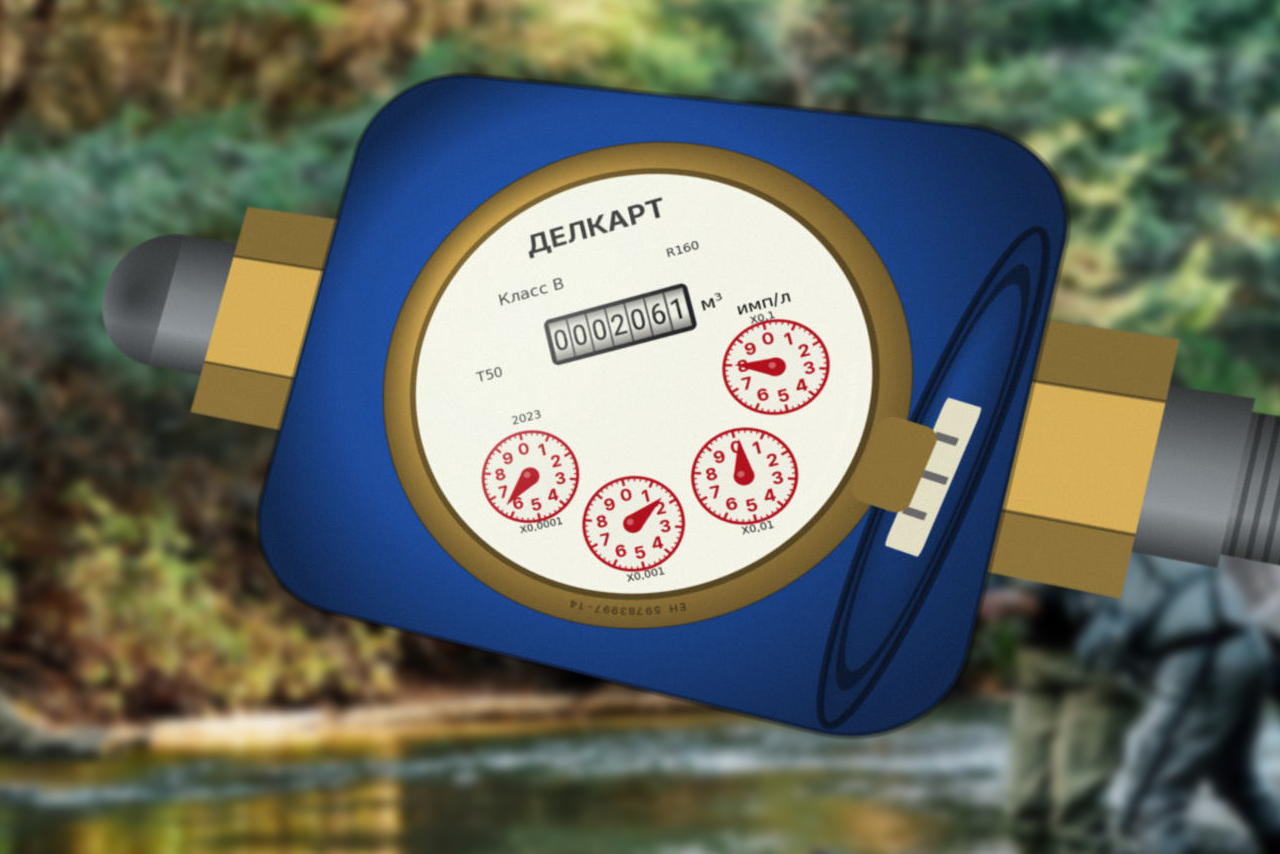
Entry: 2061.8016m³
